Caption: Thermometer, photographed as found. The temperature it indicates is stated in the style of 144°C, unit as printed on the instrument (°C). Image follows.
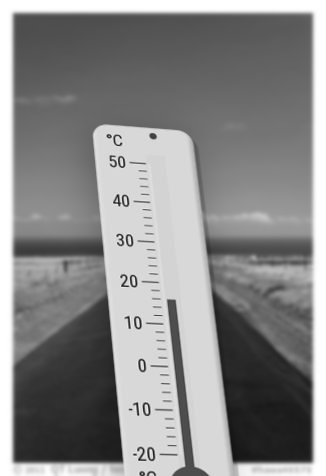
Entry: 16°C
